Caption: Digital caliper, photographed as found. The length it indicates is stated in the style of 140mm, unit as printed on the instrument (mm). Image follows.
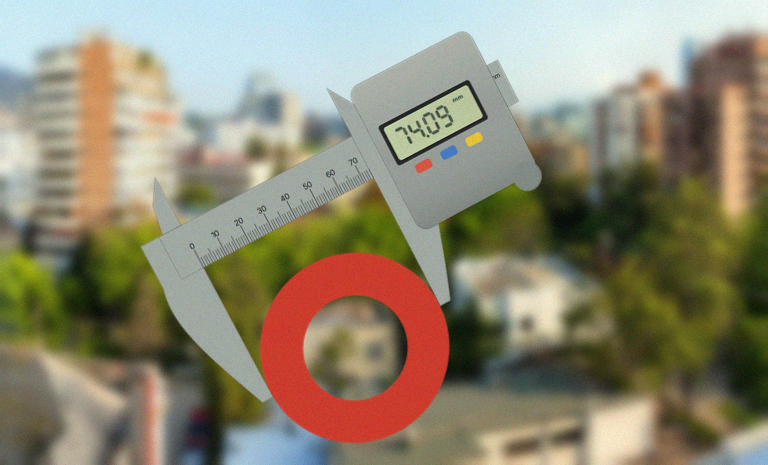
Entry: 74.09mm
